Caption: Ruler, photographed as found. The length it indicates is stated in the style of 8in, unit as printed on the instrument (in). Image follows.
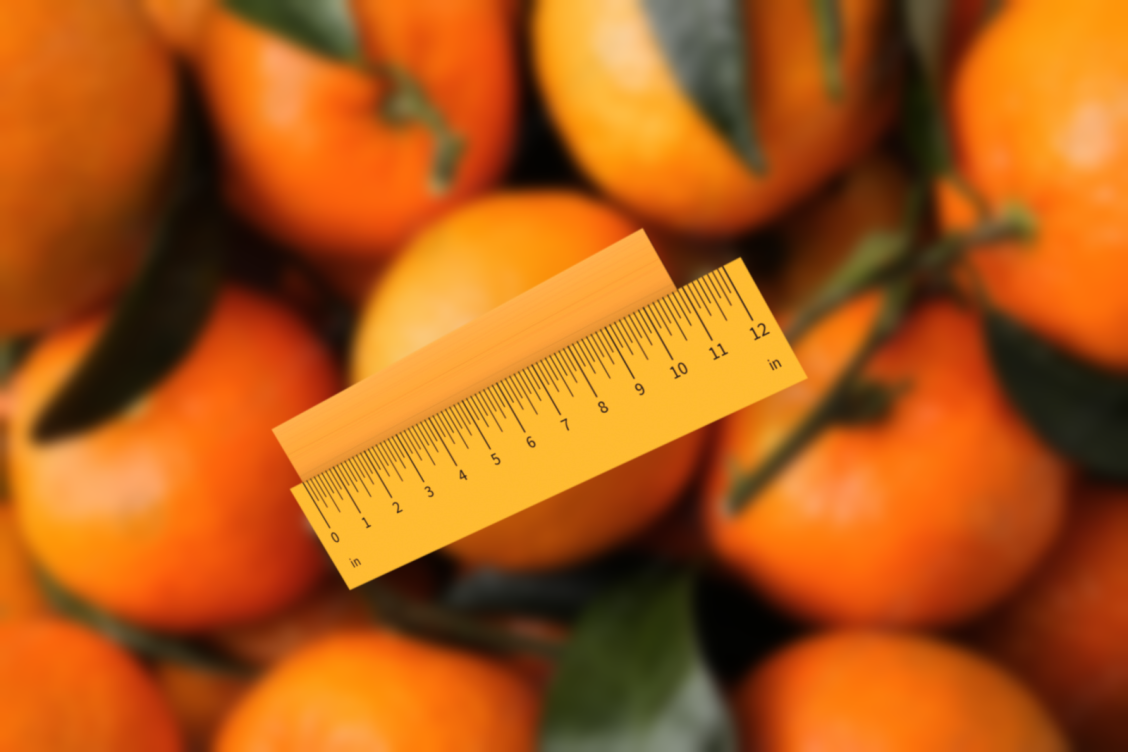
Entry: 10.875in
